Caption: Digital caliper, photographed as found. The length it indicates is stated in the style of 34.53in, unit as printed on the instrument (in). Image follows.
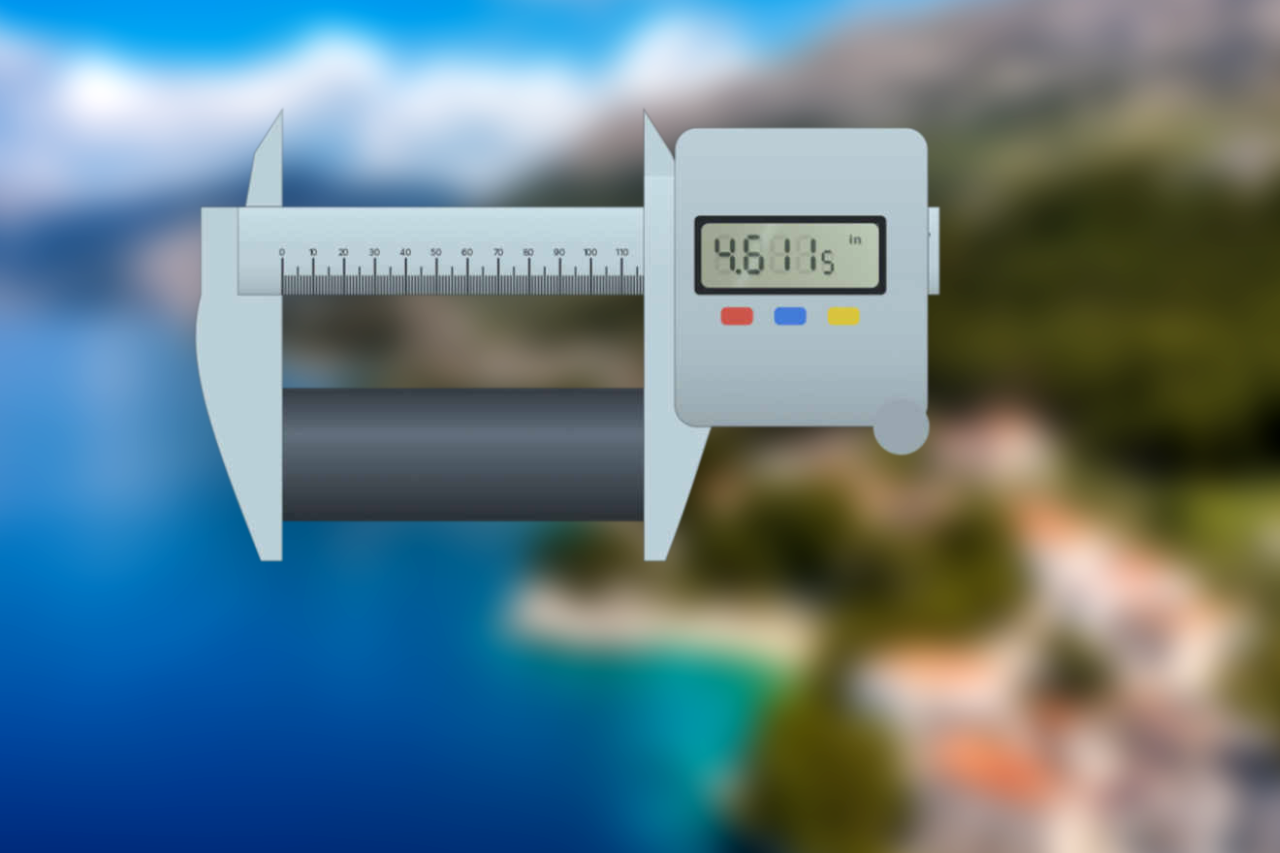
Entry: 4.6115in
